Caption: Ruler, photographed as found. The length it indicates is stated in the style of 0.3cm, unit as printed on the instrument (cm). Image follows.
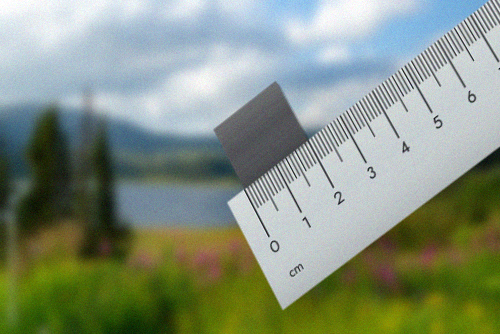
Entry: 2cm
